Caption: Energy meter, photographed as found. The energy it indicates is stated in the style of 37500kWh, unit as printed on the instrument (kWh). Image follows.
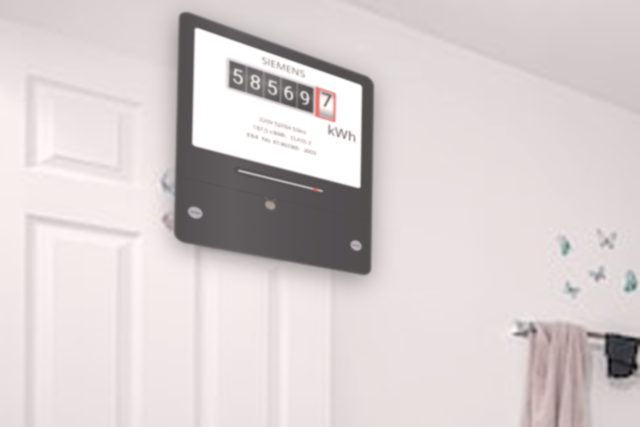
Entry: 58569.7kWh
